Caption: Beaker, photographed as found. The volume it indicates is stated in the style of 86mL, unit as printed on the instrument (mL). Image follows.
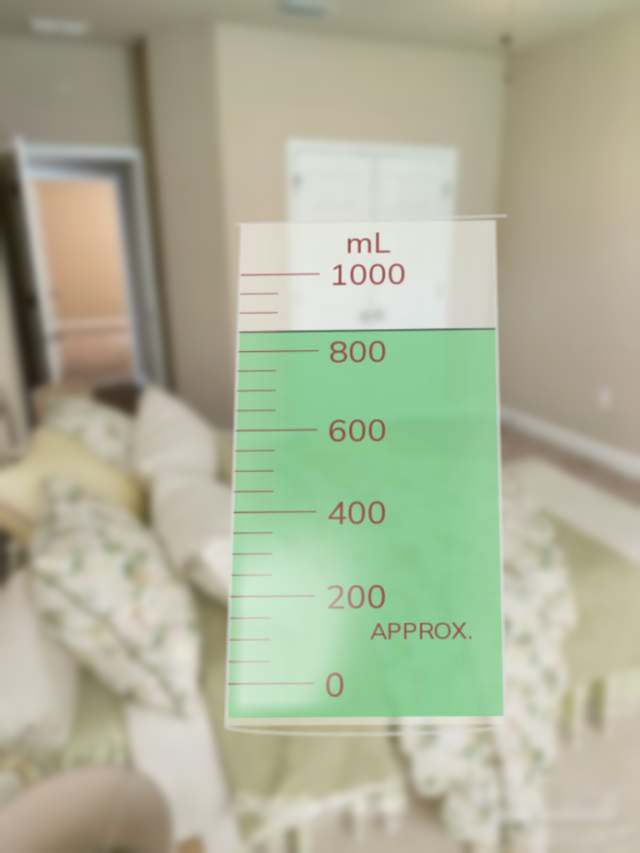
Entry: 850mL
